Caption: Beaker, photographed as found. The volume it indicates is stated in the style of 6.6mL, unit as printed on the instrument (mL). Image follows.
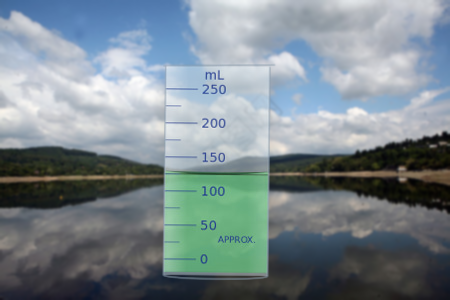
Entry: 125mL
